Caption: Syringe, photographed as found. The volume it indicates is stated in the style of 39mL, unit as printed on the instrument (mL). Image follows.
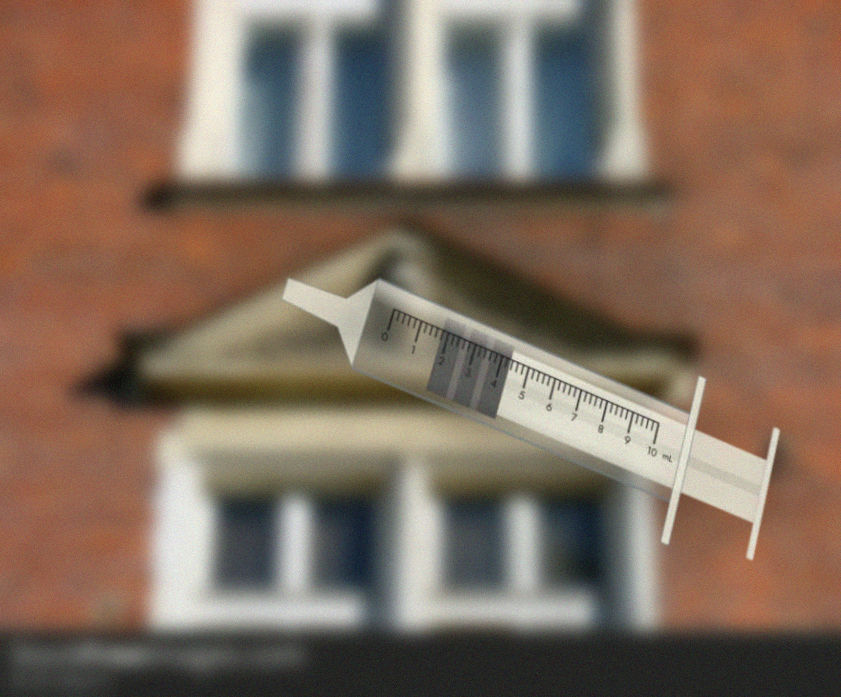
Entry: 1.8mL
